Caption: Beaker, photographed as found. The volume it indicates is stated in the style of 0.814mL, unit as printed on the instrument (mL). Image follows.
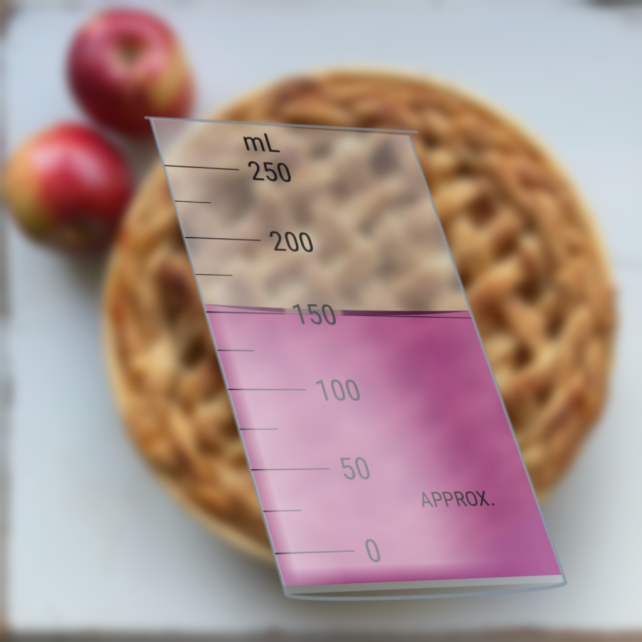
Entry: 150mL
